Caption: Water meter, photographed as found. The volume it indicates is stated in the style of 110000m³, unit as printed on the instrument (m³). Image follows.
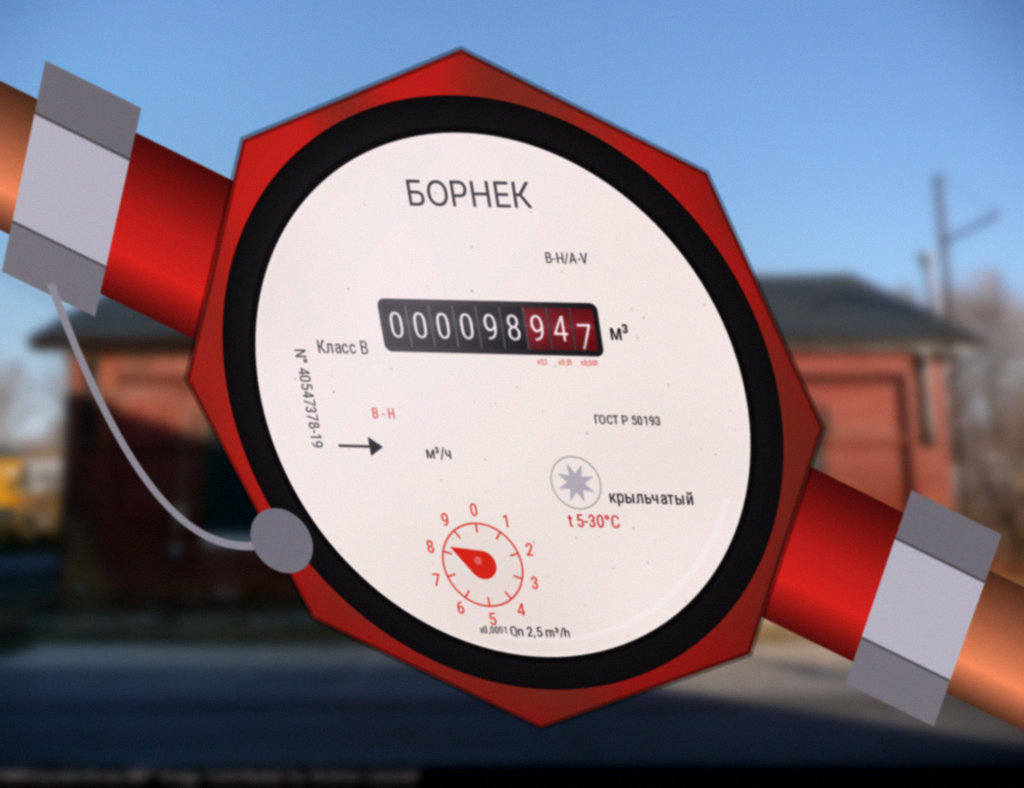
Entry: 98.9468m³
